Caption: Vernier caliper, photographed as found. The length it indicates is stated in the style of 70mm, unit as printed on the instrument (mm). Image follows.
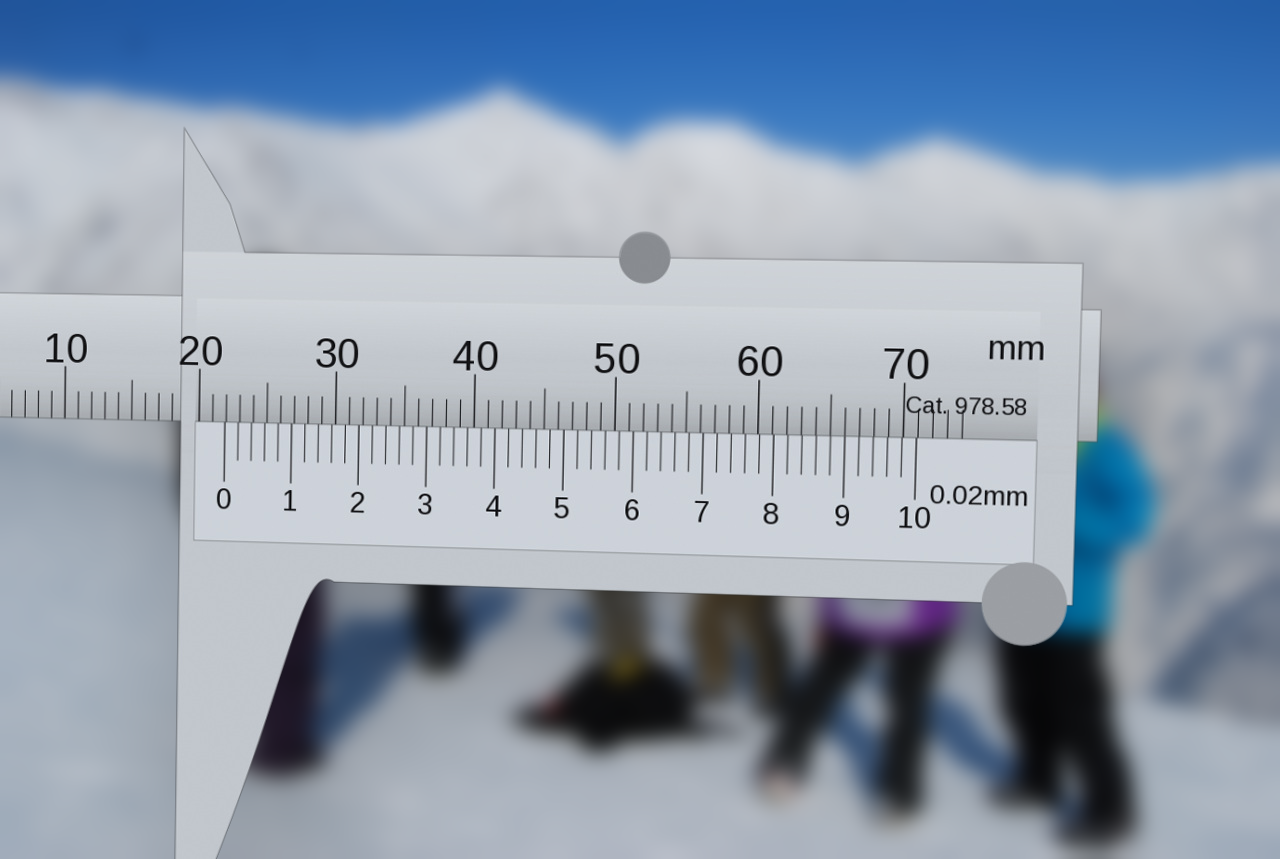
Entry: 21.9mm
